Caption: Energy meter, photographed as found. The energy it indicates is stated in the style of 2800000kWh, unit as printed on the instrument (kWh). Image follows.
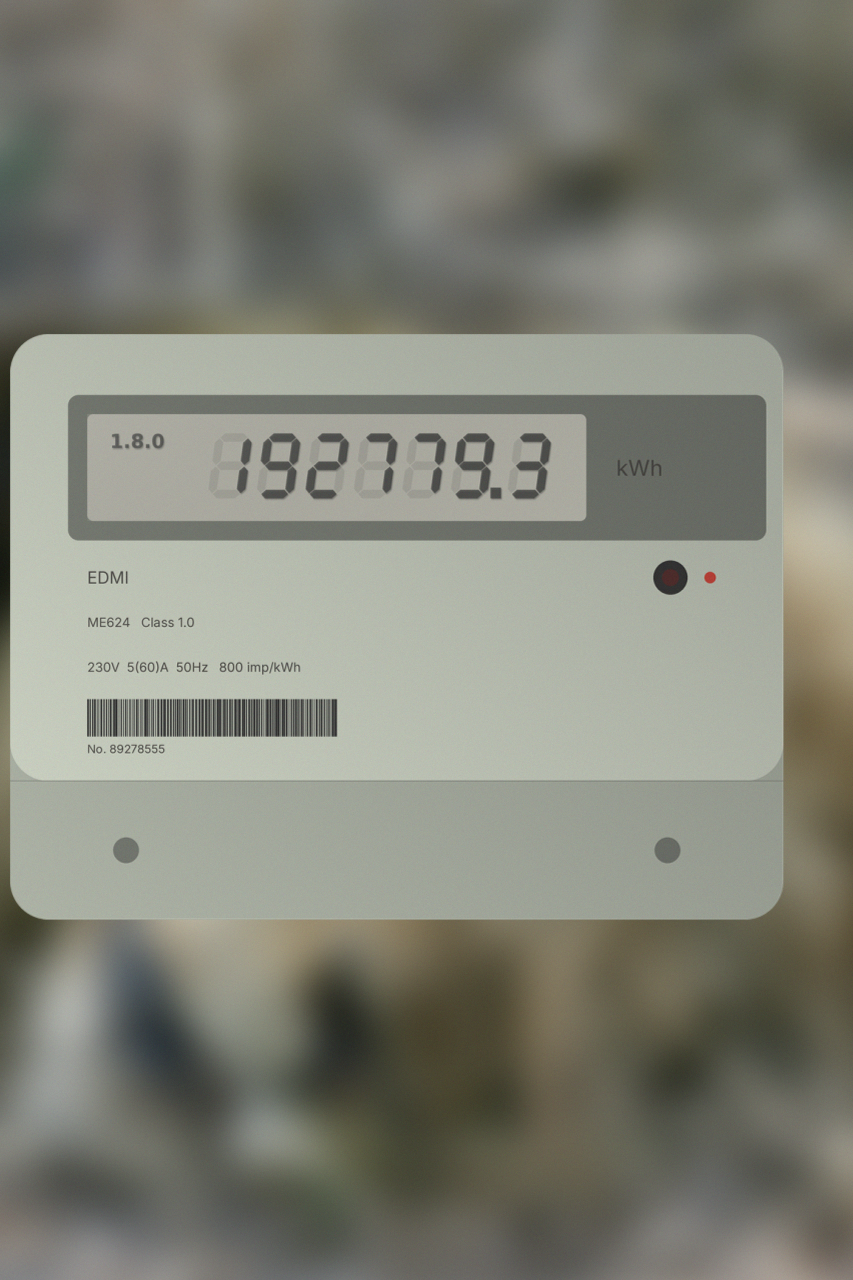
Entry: 192779.3kWh
